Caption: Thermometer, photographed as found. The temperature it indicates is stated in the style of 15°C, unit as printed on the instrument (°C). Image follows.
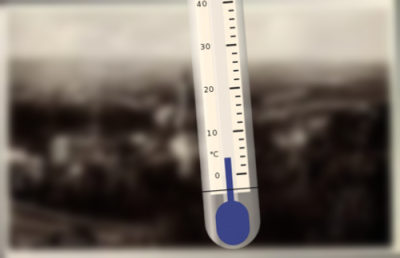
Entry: 4°C
